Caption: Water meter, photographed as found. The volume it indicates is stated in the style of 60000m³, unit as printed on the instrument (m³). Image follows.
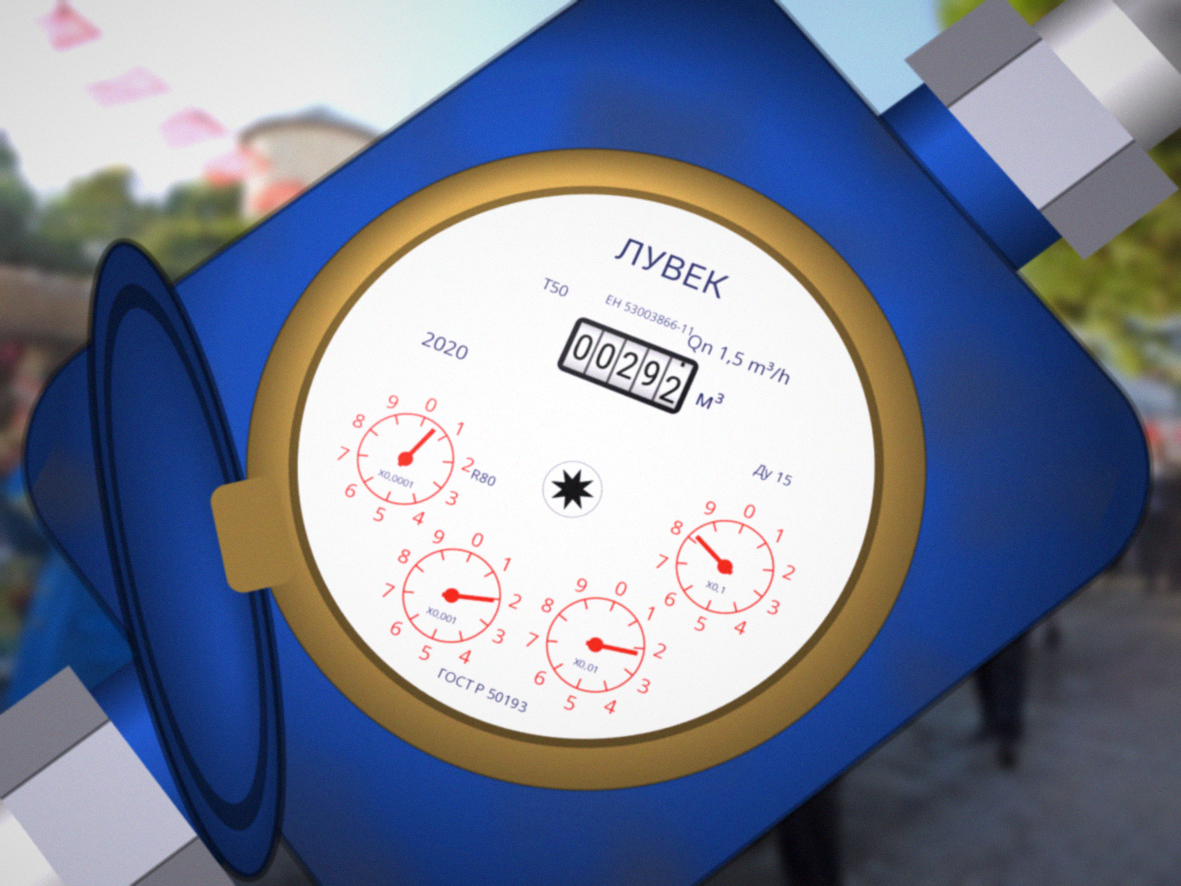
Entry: 291.8220m³
